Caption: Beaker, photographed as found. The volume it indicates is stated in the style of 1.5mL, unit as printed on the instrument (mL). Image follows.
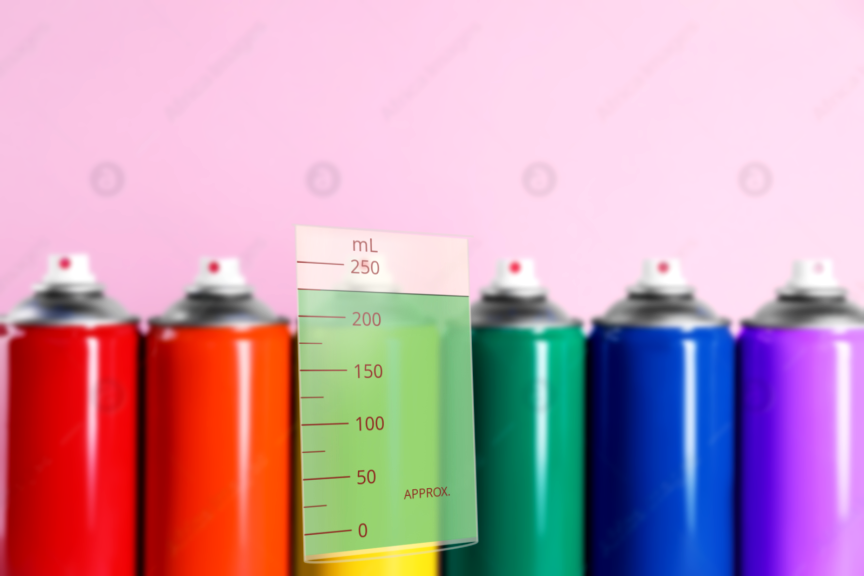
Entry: 225mL
